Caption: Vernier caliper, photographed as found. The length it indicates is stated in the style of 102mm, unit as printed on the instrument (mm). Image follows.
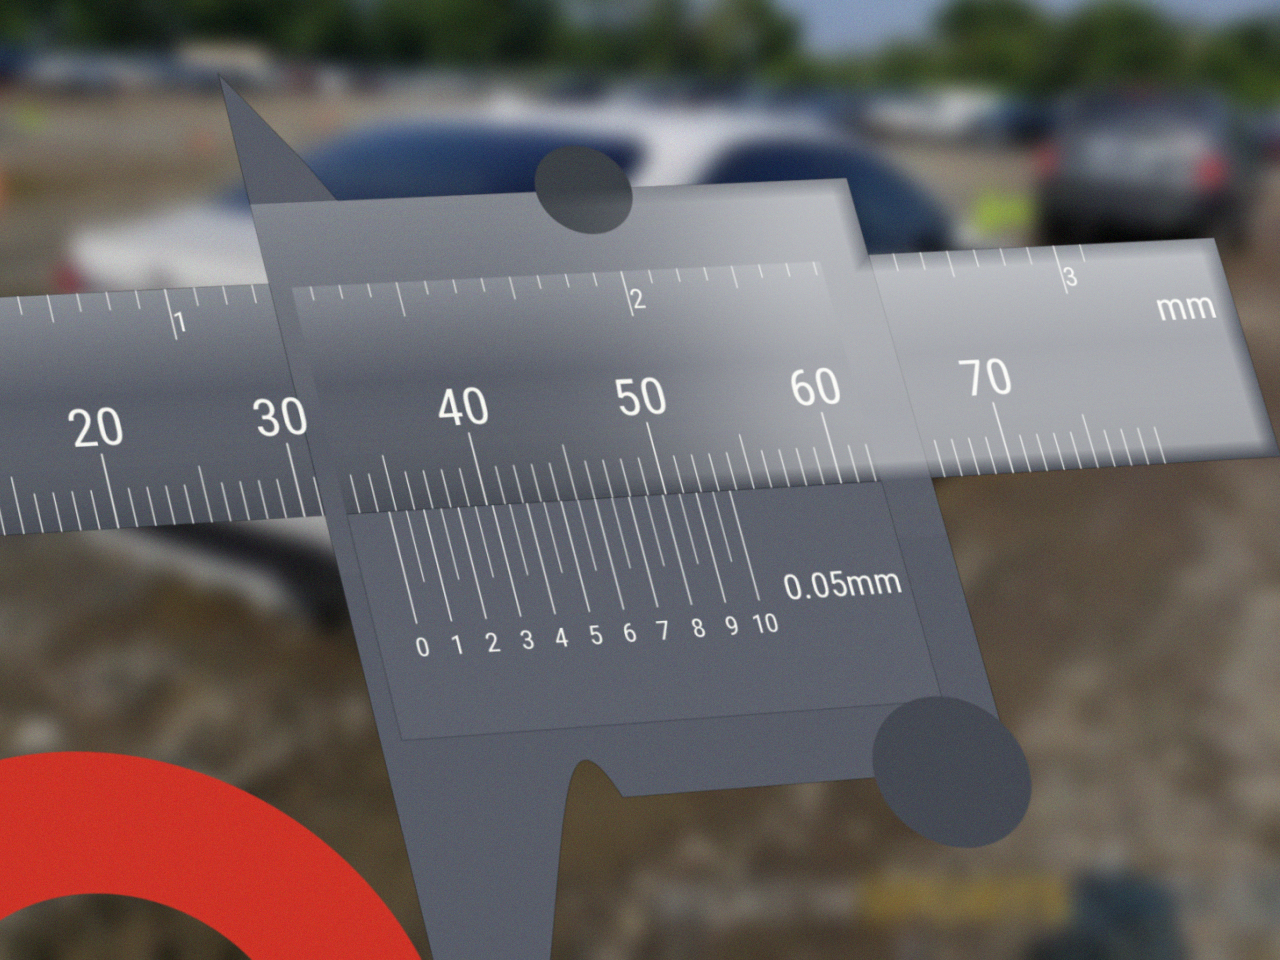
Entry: 34.6mm
